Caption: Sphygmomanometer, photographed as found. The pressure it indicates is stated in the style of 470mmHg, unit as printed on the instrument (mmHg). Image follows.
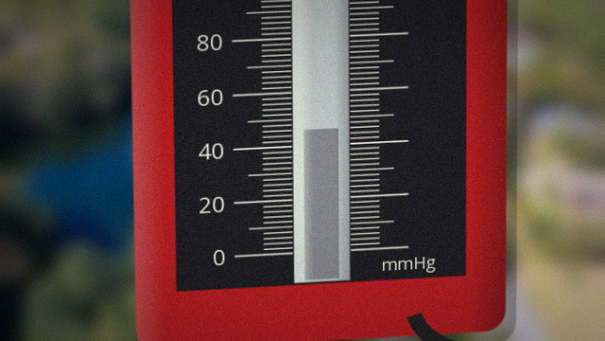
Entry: 46mmHg
